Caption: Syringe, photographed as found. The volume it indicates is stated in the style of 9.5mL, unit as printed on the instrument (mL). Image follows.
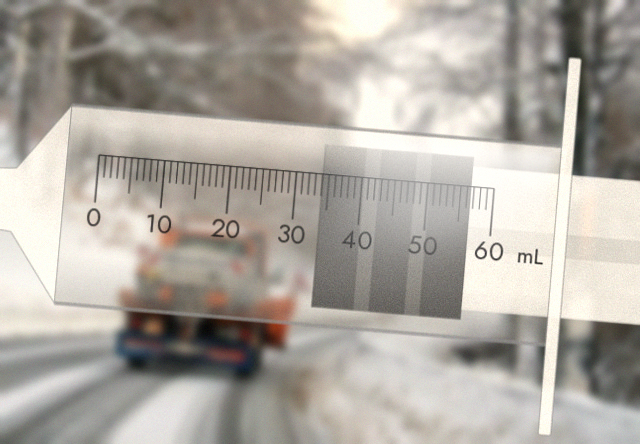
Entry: 34mL
